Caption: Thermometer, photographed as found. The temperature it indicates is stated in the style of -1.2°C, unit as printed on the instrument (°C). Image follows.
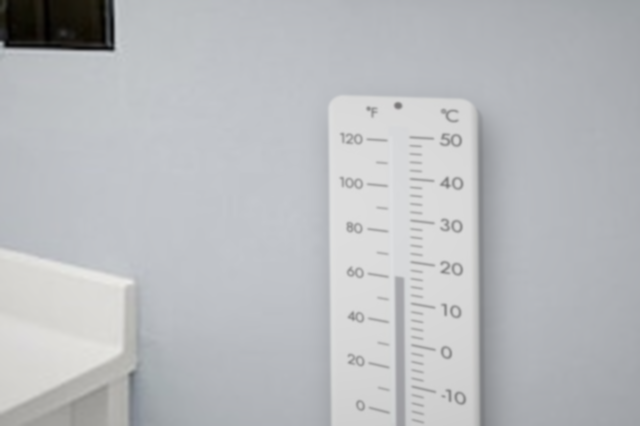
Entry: 16°C
